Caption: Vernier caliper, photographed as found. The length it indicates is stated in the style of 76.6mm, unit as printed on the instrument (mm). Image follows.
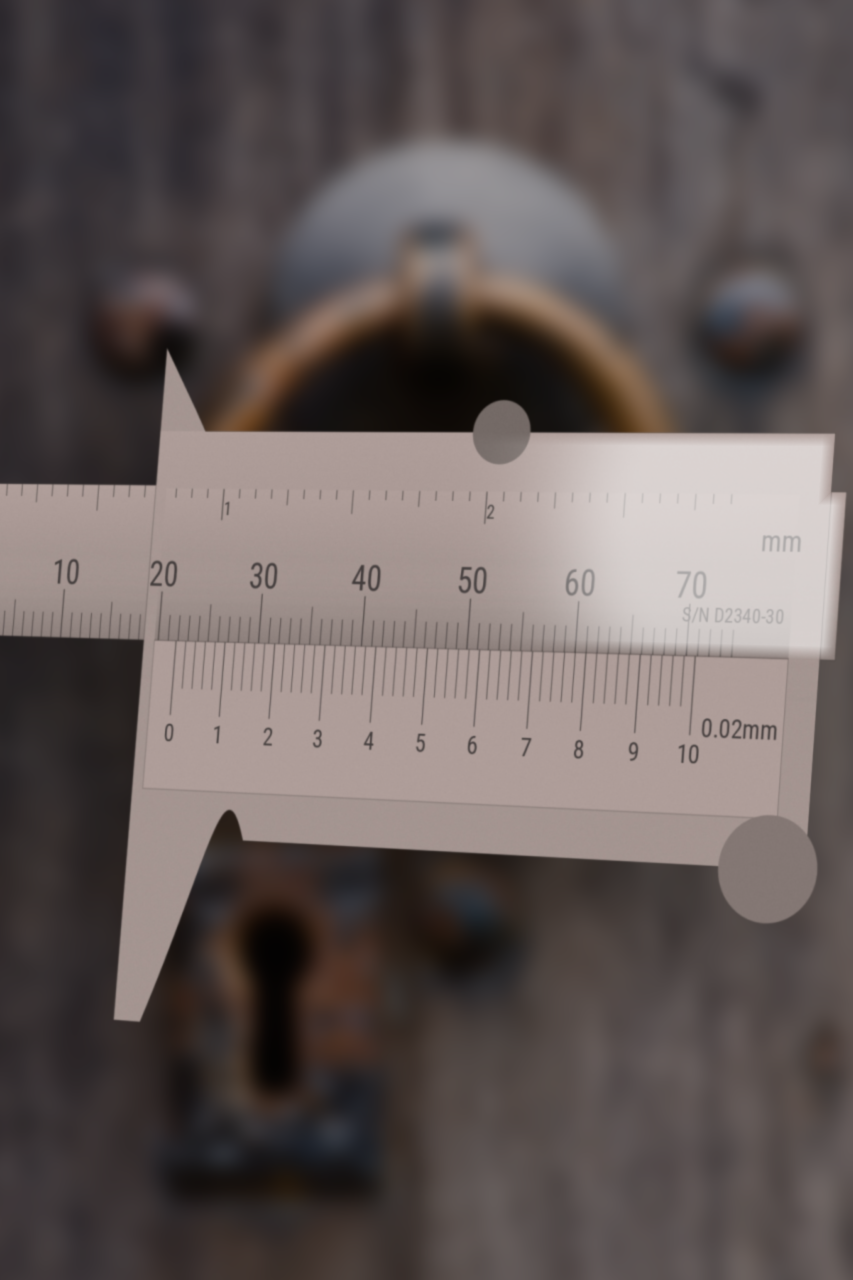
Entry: 21.8mm
